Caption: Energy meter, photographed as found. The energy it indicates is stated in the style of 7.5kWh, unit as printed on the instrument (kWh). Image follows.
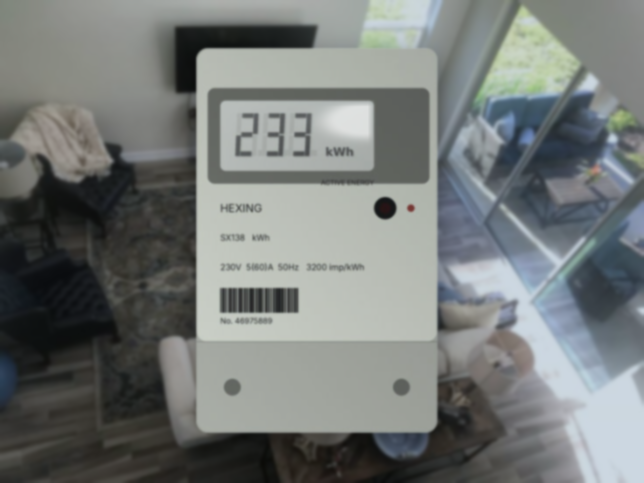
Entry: 233kWh
